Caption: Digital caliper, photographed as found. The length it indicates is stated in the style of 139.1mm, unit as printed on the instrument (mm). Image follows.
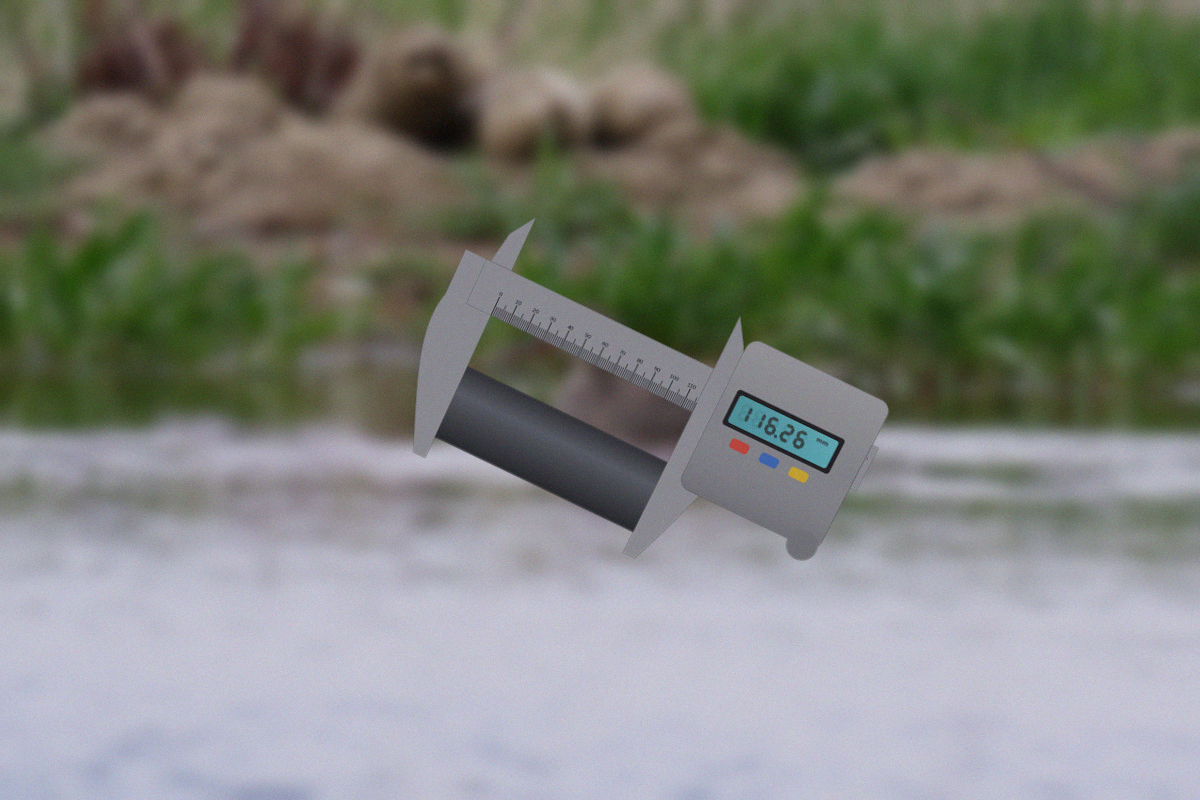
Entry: 116.26mm
